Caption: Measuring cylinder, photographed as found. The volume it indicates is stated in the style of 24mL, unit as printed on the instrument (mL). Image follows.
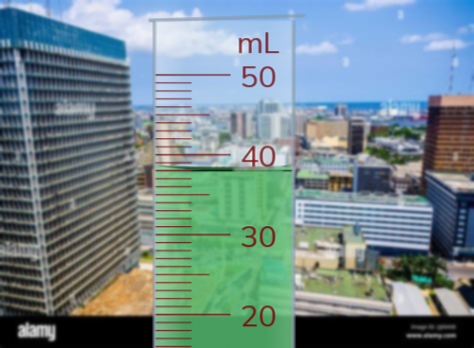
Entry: 38mL
